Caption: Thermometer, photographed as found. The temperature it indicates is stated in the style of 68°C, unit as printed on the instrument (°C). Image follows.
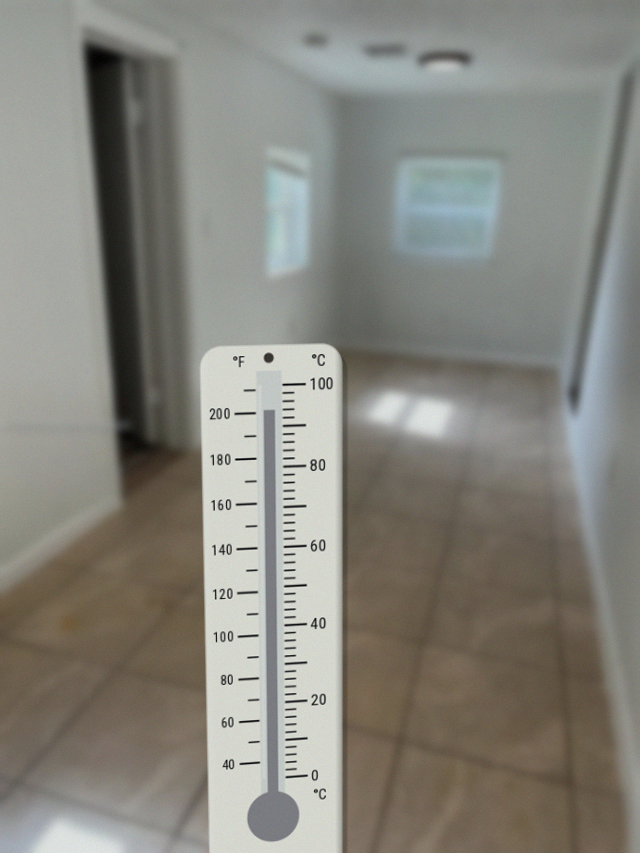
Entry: 94°C
